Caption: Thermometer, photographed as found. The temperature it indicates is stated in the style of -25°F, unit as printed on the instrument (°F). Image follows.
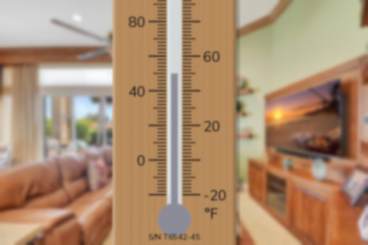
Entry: 50°F
